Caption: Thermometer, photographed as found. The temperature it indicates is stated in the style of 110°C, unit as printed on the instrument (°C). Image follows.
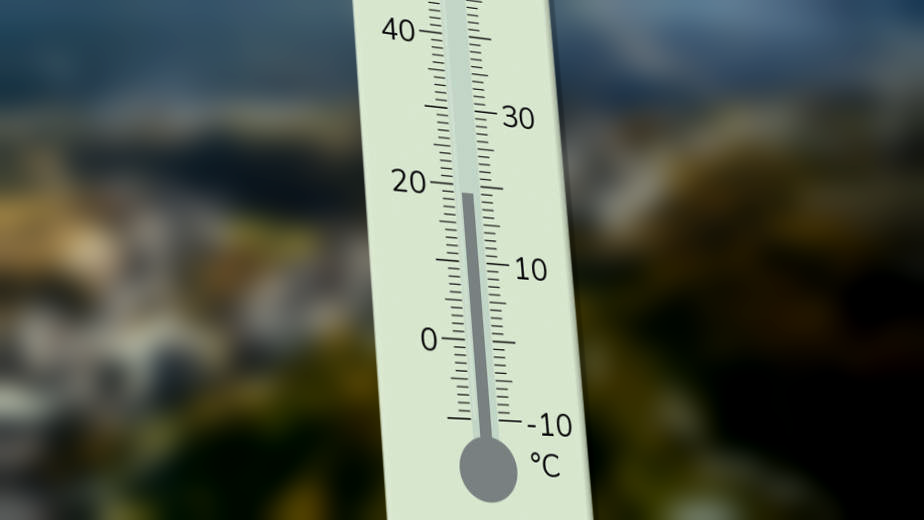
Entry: 19°C
